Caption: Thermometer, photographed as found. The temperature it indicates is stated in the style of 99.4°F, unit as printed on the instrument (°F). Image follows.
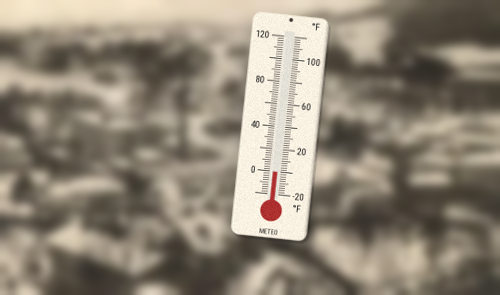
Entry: 0°F
